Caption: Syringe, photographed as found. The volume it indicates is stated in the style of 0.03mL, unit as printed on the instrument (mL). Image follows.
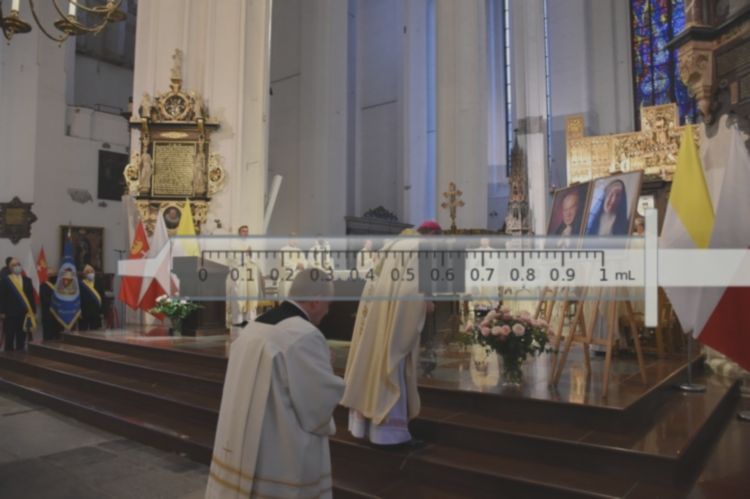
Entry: 0.54mL
